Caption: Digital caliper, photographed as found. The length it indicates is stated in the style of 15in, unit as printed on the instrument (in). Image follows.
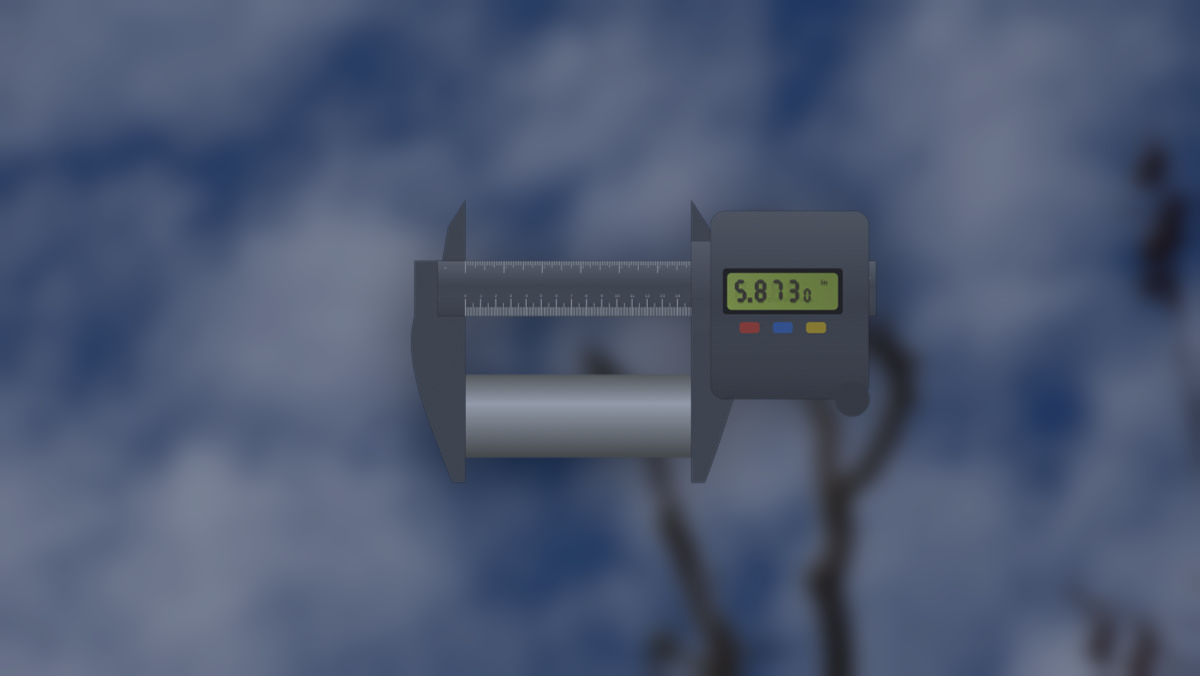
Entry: 5.8730in
